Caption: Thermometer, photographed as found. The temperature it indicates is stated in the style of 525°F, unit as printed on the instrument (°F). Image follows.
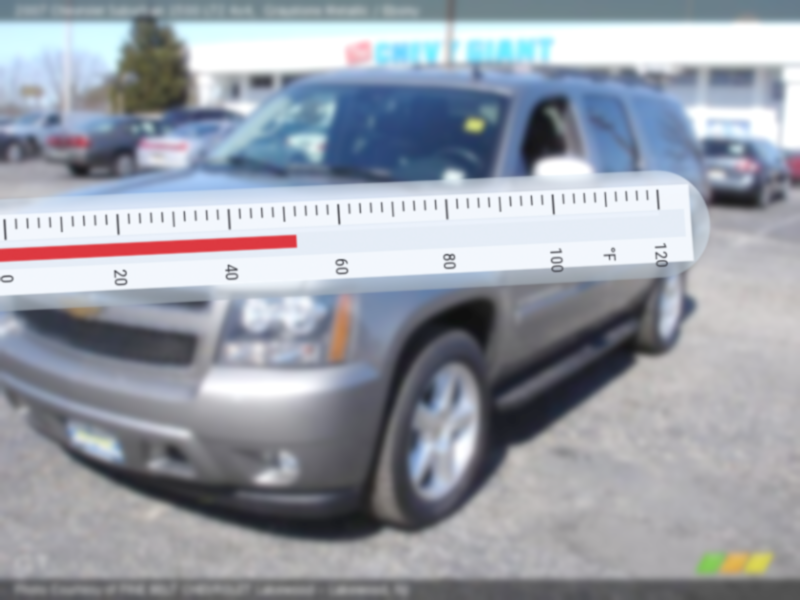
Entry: 52°F
